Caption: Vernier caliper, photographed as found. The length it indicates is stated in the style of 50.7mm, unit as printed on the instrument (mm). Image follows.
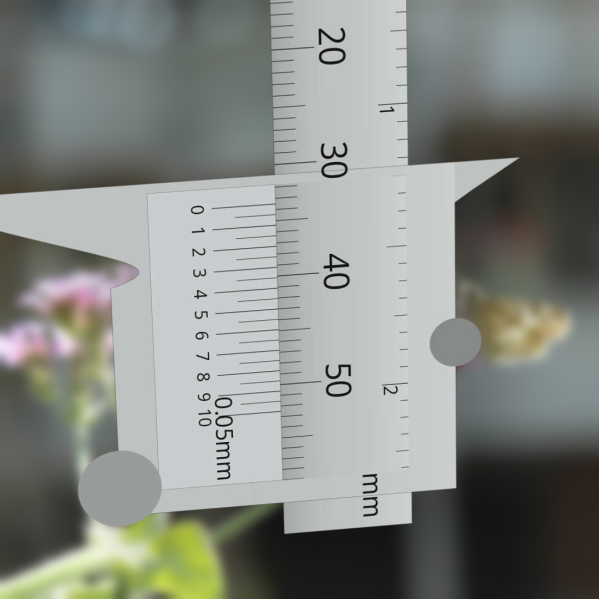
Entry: 33.5mm
